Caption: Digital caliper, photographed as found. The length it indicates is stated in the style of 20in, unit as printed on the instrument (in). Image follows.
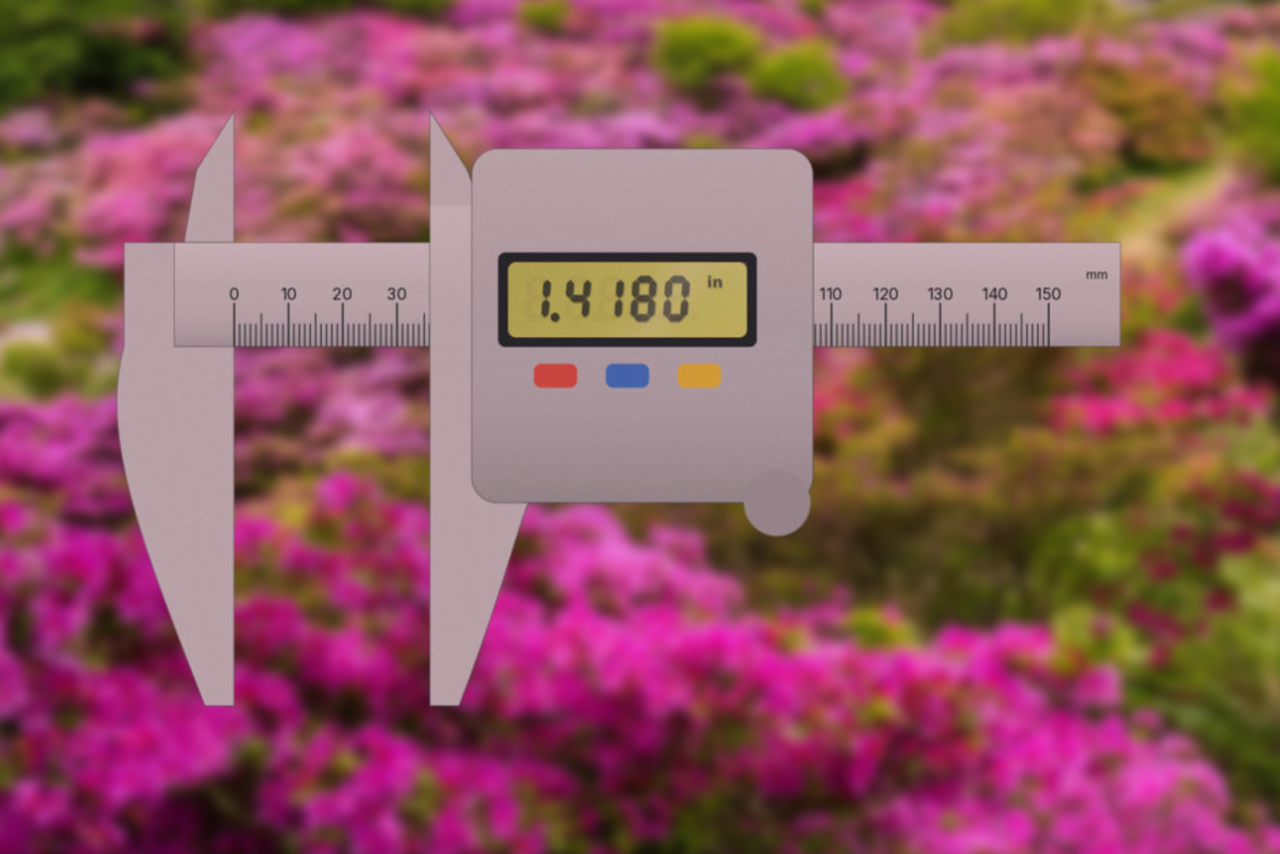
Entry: 1.4180in
